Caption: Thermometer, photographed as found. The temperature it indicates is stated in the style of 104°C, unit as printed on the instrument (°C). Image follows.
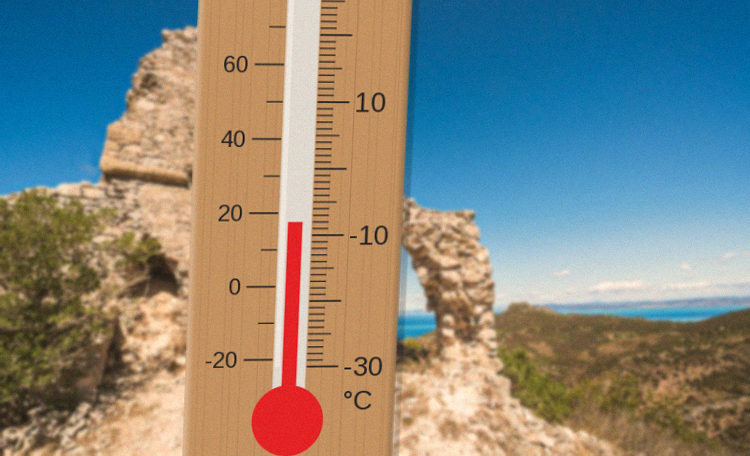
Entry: -8°C
